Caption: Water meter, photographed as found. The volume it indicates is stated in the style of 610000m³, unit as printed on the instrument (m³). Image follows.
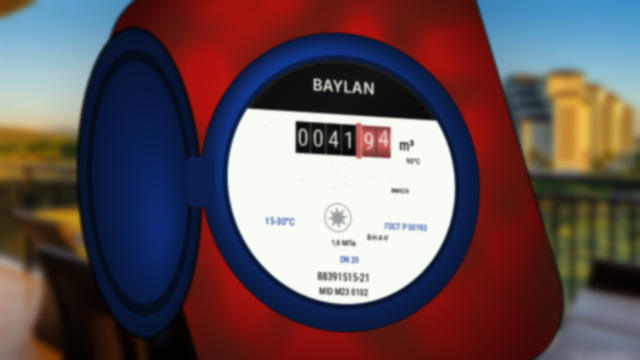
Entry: 41.94m³
